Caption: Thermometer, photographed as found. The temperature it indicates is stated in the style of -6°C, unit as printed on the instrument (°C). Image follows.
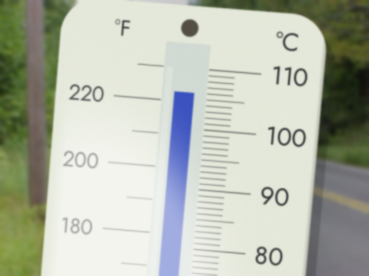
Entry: 106°C
